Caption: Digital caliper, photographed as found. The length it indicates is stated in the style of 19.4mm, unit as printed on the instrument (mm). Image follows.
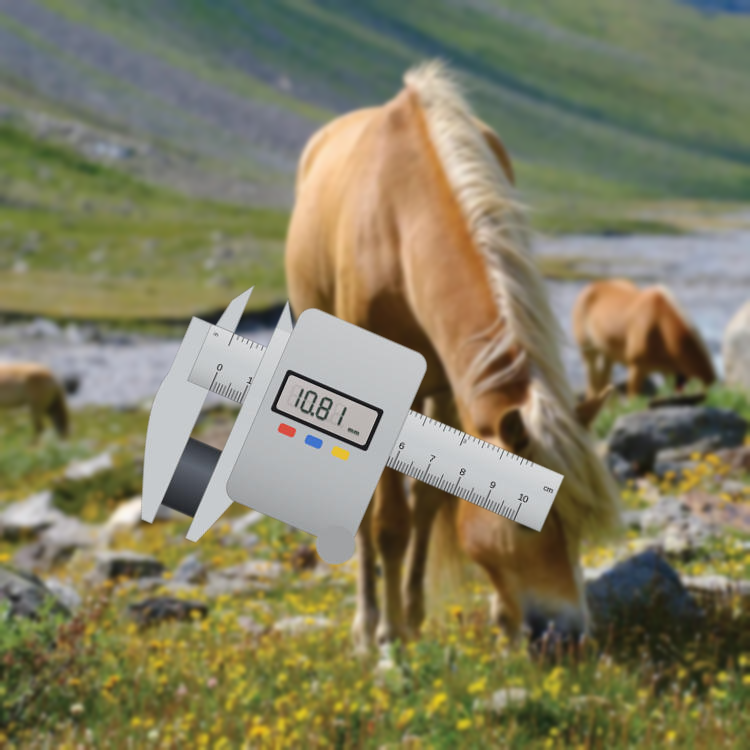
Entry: 10.81mm
